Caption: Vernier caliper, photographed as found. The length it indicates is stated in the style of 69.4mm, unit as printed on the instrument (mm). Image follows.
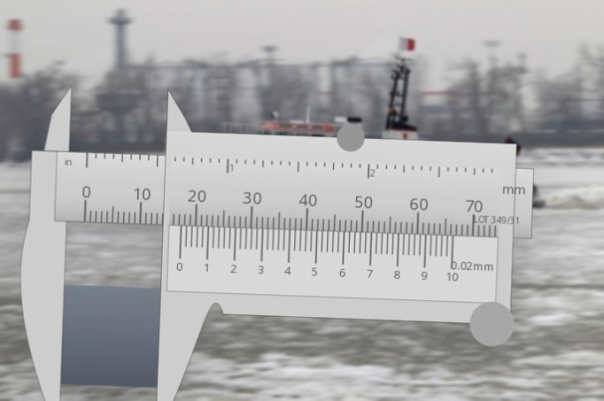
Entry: 17.4mm
